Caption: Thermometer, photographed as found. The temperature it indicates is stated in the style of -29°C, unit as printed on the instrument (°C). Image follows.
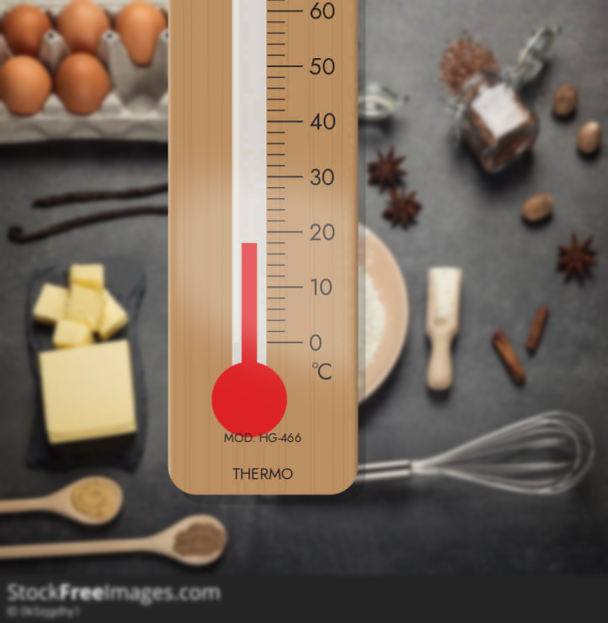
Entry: 18°C
